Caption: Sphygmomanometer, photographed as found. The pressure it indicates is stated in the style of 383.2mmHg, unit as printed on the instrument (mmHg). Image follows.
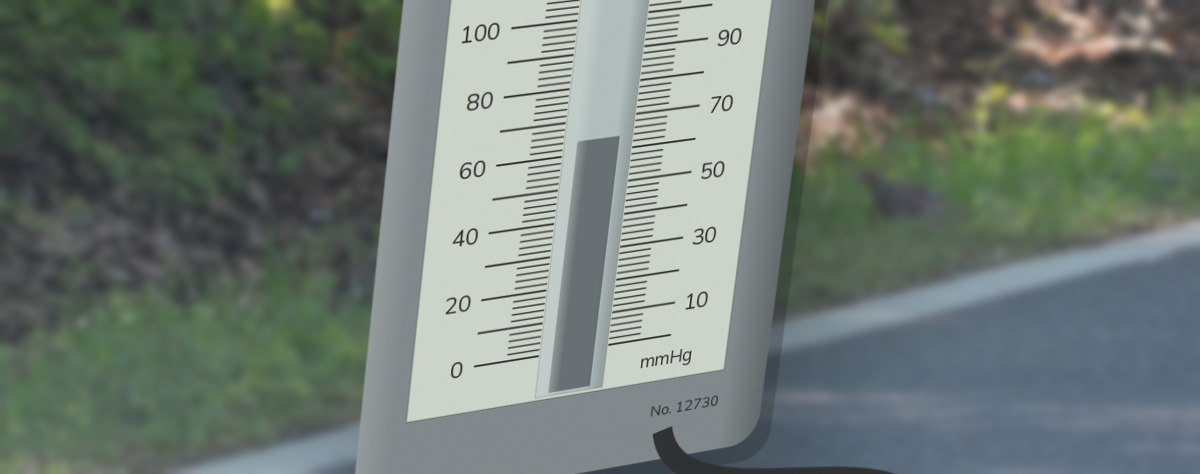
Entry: 64mmHg
